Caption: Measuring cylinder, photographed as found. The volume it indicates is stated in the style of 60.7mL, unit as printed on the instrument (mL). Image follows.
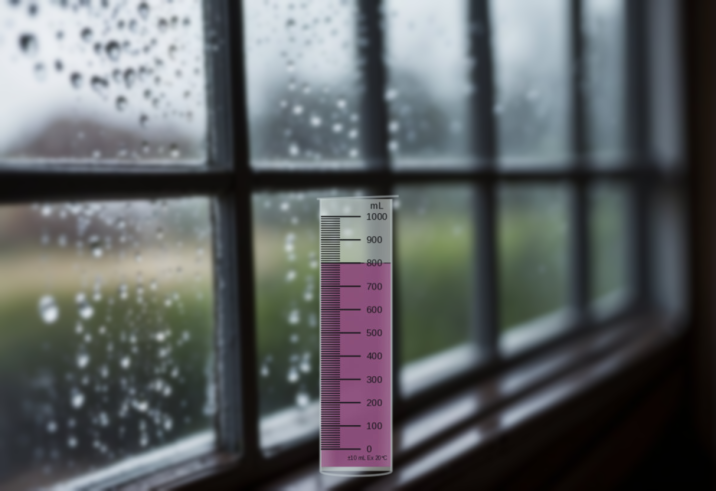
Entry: 800mL
